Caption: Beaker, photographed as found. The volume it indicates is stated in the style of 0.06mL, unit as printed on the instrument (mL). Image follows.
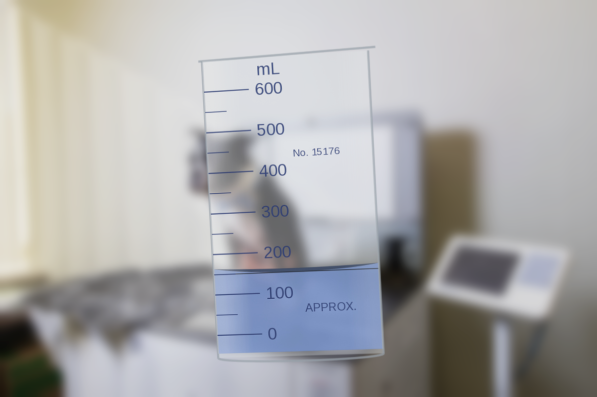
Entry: 150mL
